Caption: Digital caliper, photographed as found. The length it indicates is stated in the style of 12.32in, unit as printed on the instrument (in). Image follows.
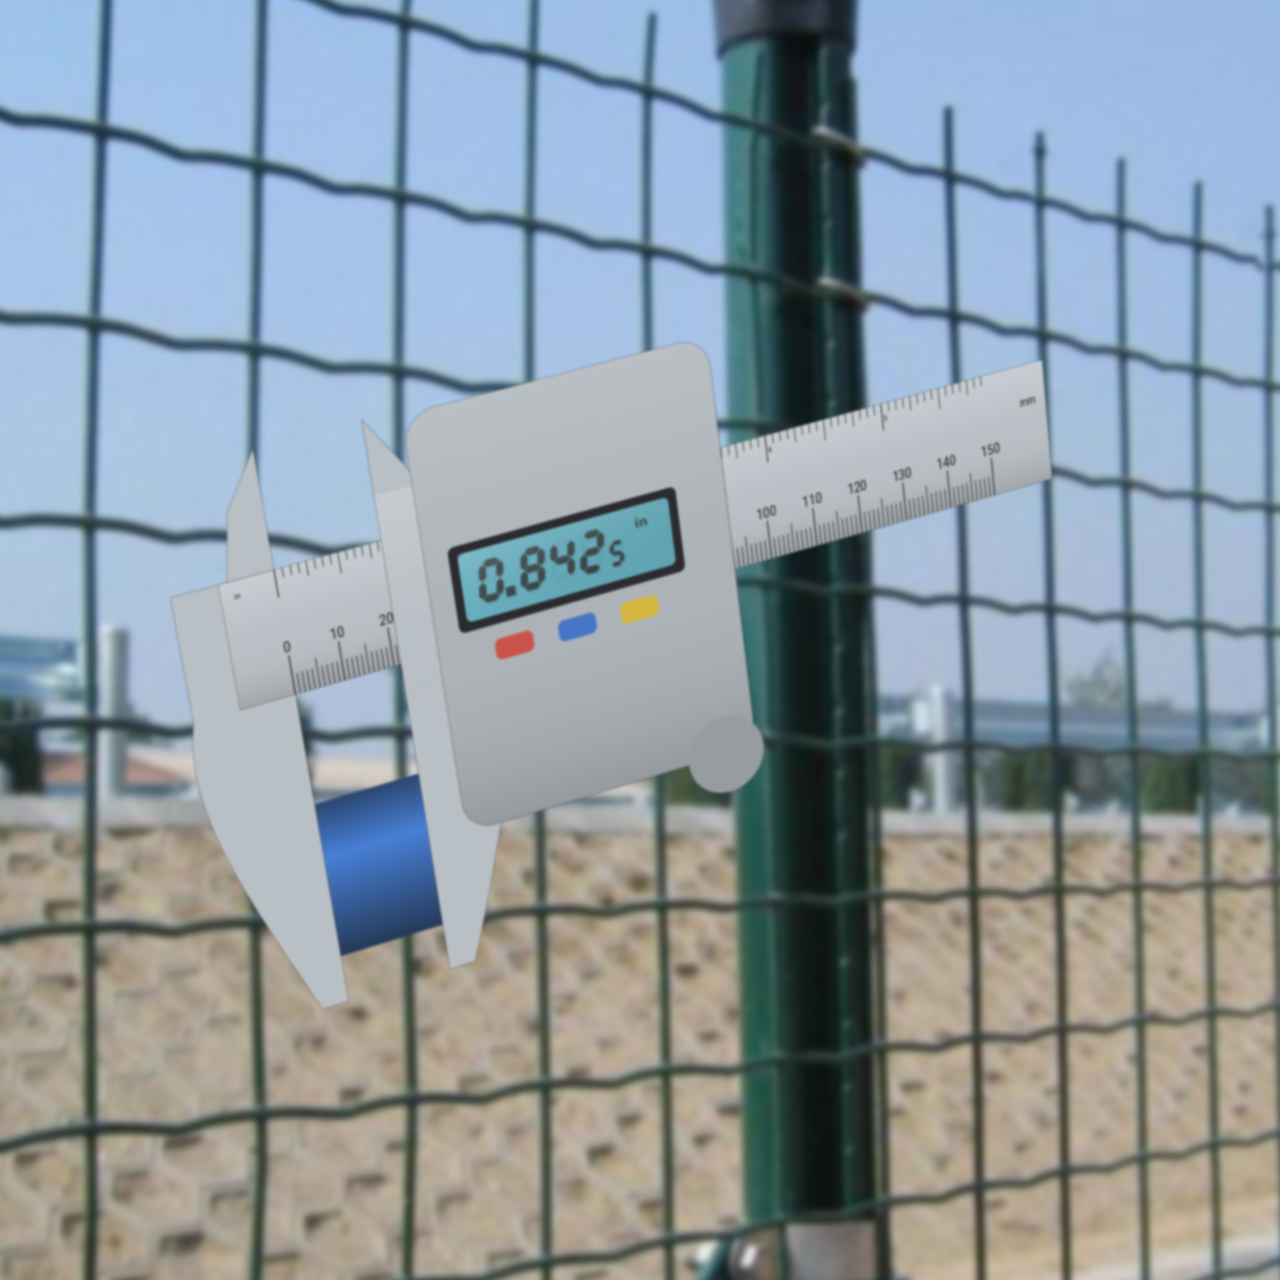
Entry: 0.8425in
